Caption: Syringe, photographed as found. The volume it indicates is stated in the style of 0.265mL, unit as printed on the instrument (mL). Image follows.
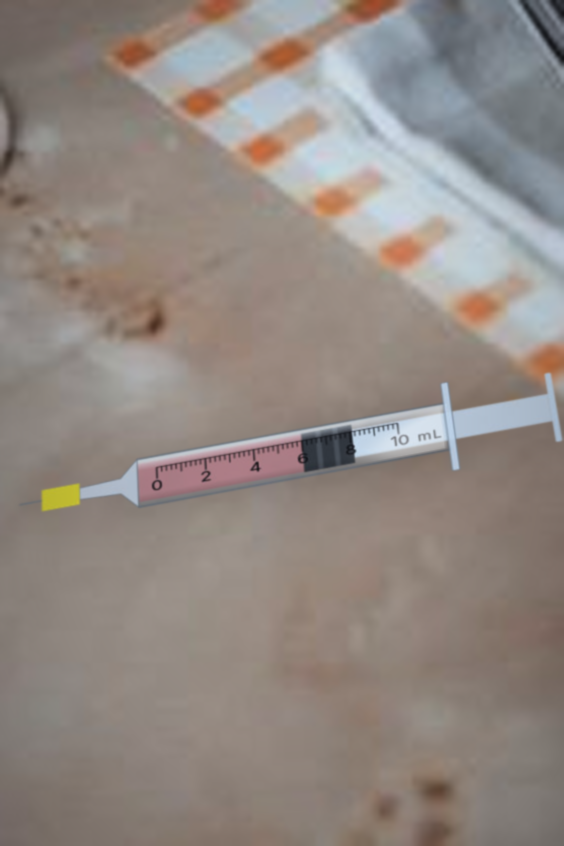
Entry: 6mL
